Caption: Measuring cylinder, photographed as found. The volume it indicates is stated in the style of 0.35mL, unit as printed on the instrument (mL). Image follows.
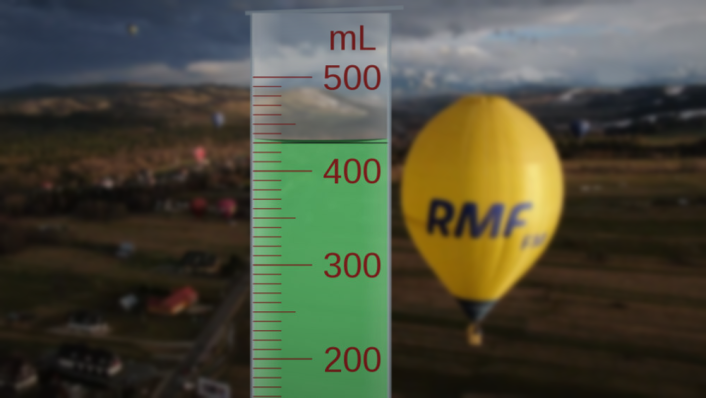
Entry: 430mL
